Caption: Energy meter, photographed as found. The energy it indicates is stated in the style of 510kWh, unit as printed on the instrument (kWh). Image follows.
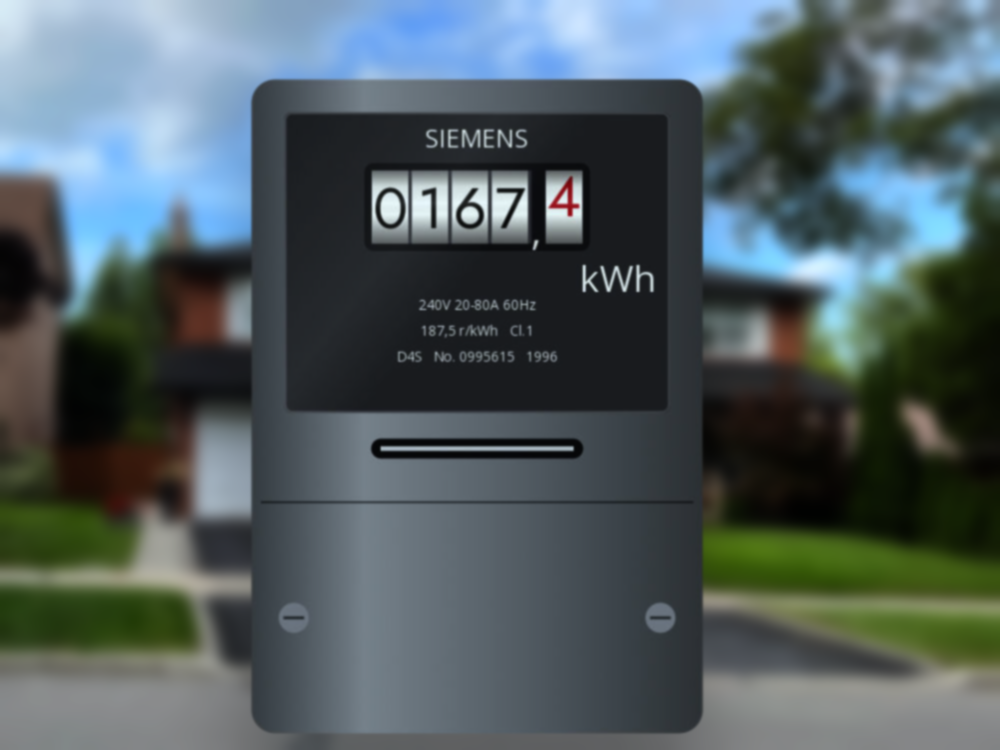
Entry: 167.4kWh
